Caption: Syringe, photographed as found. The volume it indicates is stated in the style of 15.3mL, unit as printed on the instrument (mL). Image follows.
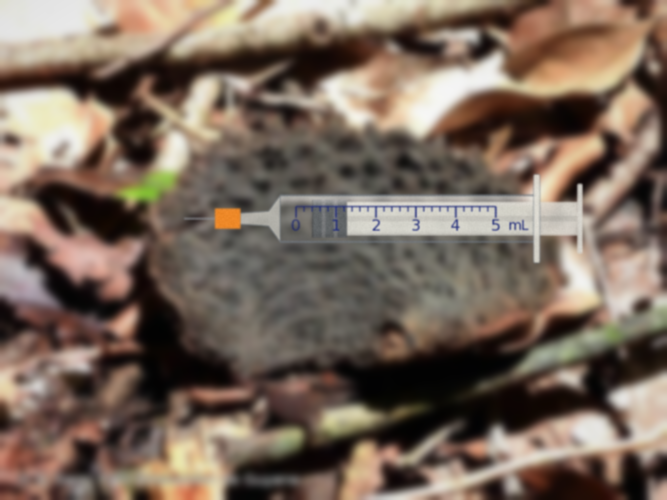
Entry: 0.4mL
